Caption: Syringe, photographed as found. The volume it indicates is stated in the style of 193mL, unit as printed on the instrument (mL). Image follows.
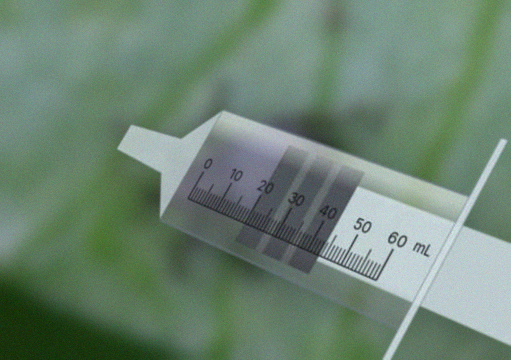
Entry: 20mL
